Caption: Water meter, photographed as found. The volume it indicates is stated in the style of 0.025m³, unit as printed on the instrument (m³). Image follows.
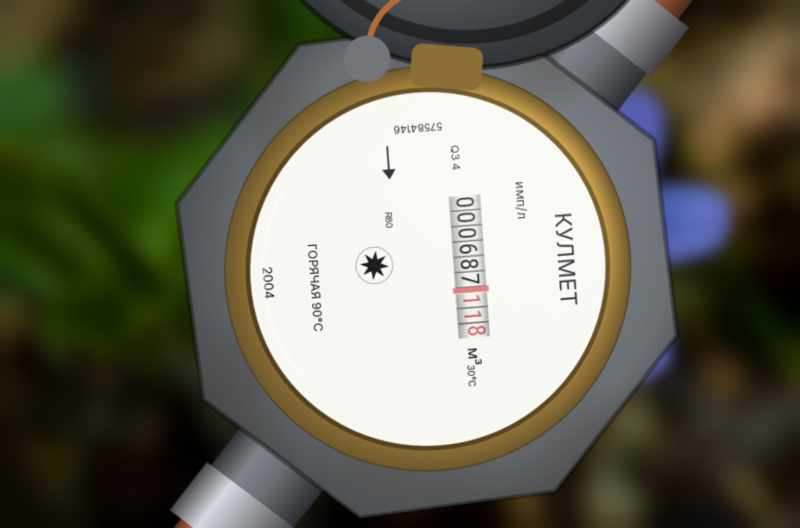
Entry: 687.118m³
